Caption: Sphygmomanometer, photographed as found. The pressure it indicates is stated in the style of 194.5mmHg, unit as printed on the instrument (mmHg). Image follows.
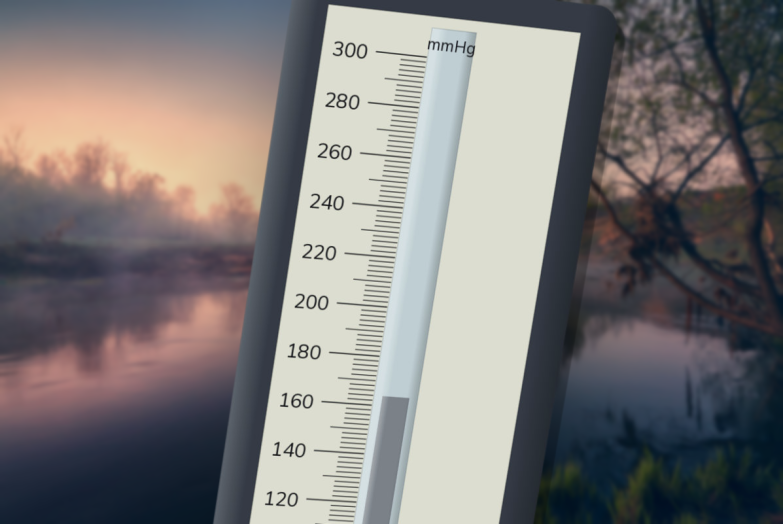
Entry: 164mmHg
